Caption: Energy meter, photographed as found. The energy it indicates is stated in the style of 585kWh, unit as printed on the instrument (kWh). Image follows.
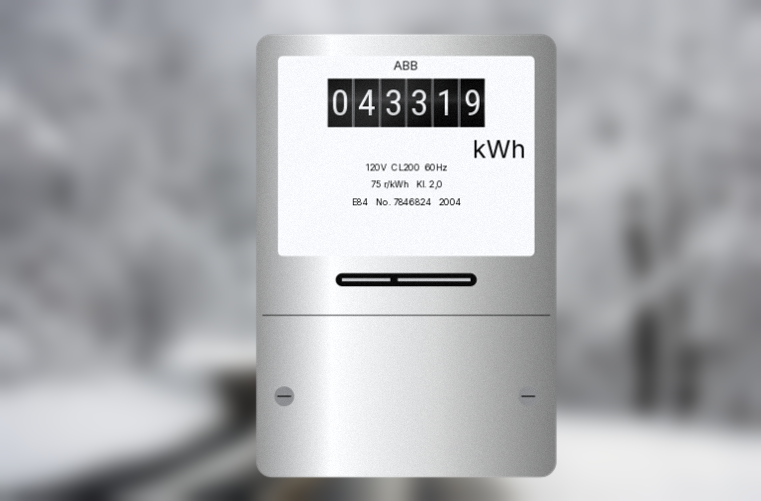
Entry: 43319kWh
